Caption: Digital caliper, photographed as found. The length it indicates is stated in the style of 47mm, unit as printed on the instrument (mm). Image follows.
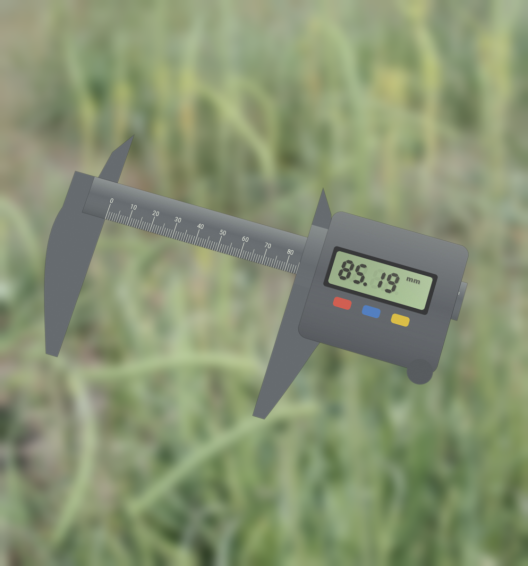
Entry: 85.19mm
